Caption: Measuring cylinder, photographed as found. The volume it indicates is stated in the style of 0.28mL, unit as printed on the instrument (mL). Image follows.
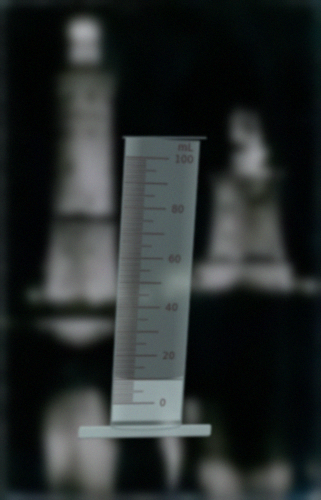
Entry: 10mL
